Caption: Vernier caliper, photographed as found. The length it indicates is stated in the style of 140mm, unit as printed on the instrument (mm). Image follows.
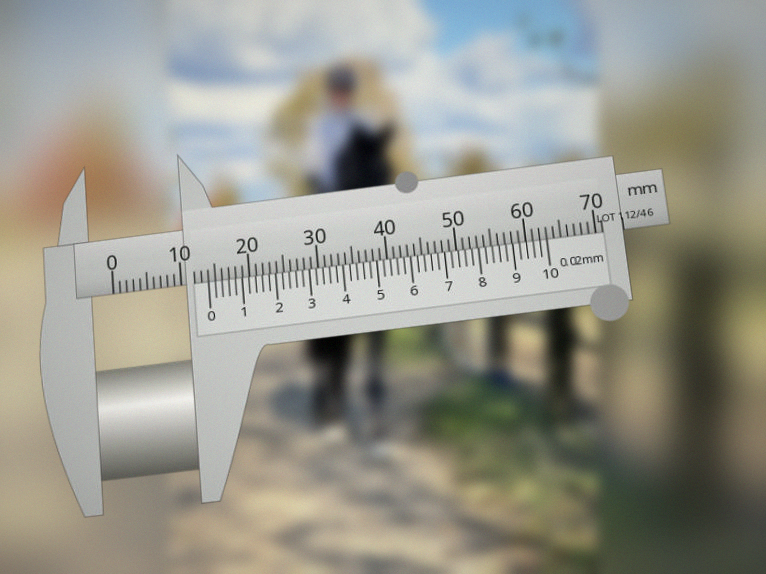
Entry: 14.0mm
